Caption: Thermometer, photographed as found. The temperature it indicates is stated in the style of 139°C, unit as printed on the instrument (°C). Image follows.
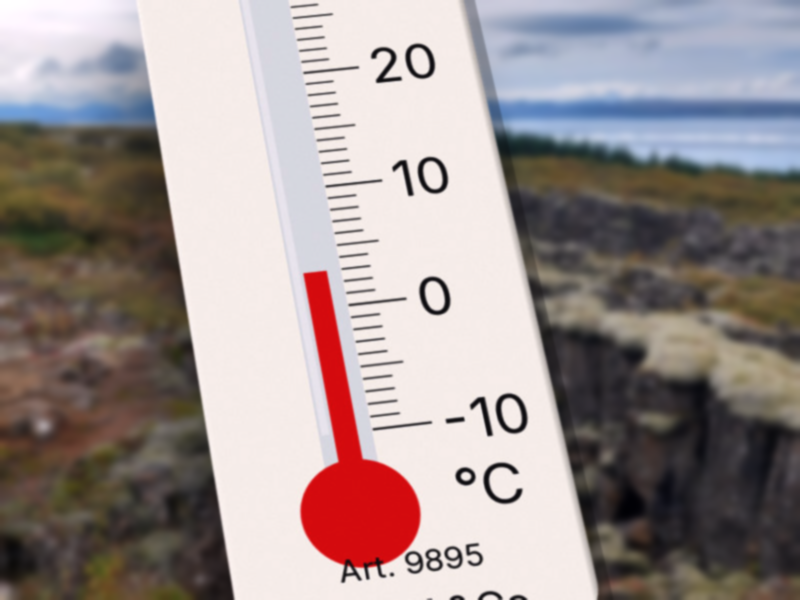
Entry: 3°C
